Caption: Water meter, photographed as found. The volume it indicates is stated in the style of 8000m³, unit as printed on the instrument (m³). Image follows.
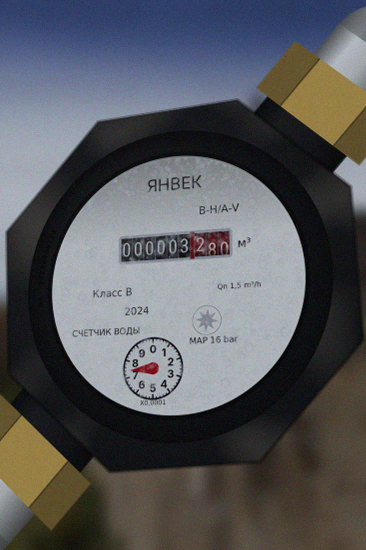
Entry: 3.2797m³
